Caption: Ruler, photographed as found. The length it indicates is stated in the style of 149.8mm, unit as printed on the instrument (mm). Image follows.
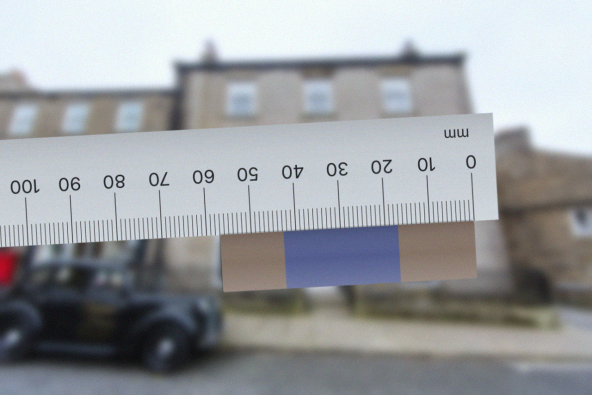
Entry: 57mm
